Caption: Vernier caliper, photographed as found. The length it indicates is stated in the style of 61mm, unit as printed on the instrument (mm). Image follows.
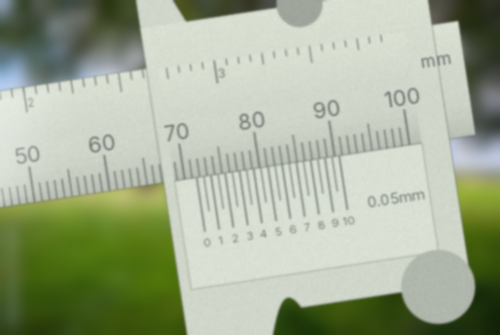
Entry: 71.6mm
